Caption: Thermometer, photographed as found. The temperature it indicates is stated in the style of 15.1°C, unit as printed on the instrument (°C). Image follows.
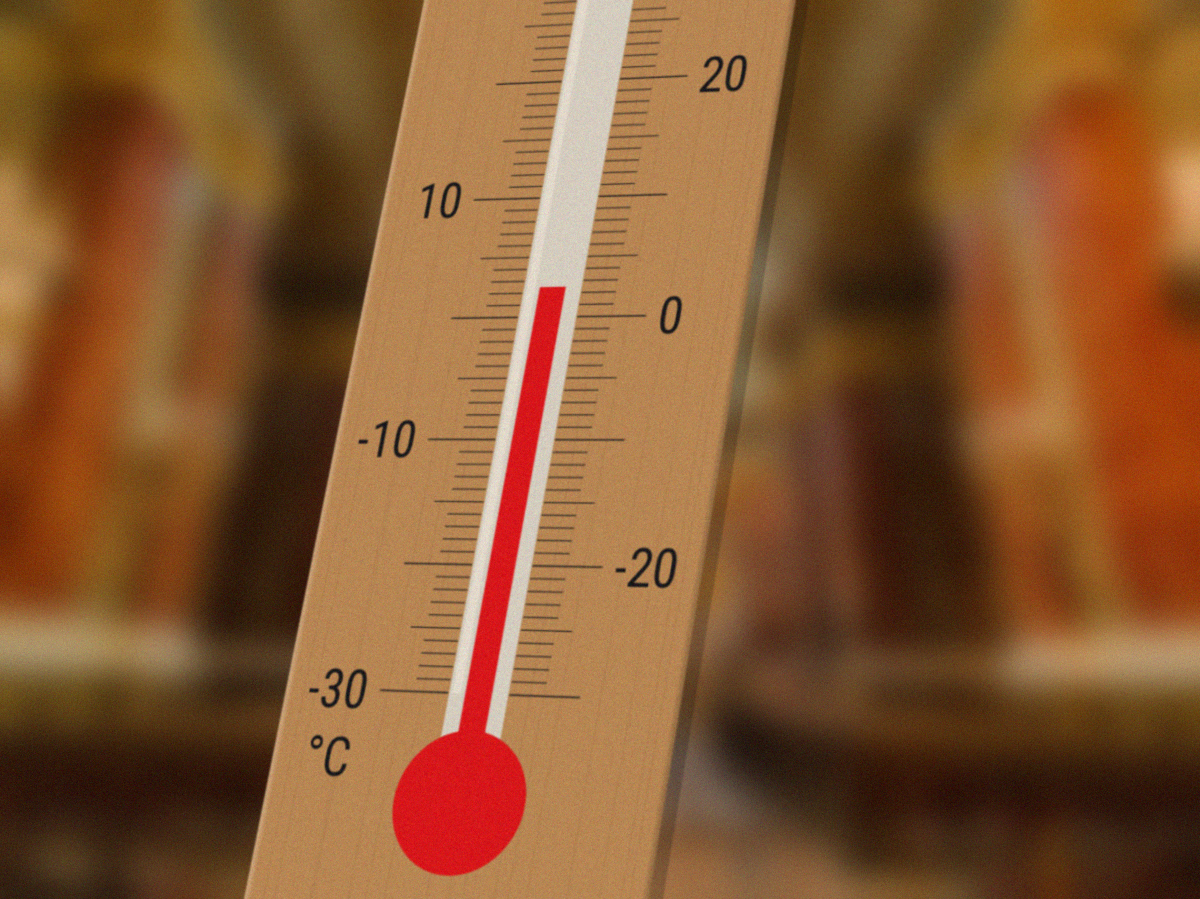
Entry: 2.5°C
